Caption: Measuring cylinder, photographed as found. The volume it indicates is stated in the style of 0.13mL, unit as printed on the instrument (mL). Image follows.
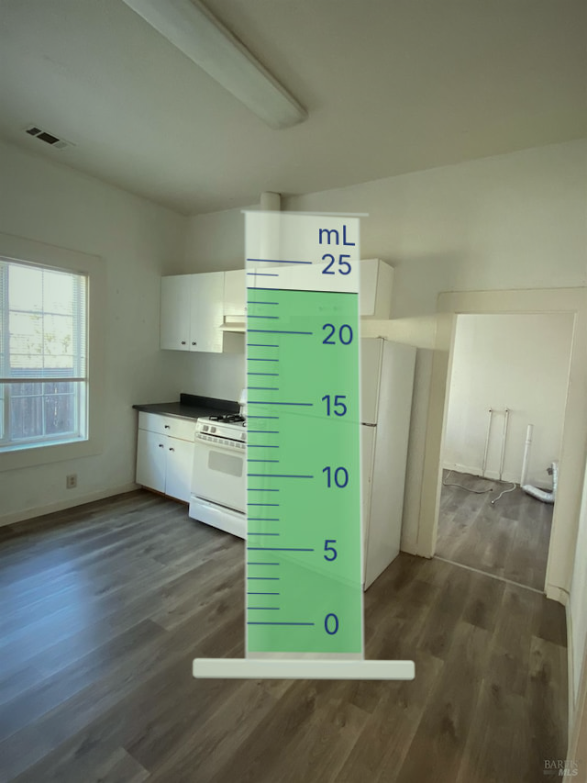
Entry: 23mL
